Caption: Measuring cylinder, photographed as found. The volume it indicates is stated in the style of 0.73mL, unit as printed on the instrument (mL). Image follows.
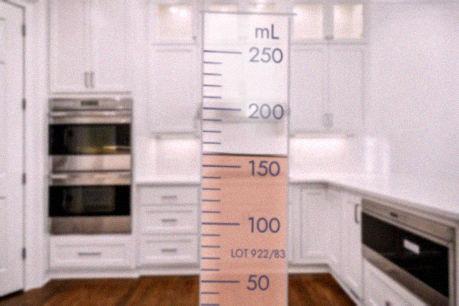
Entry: 160mL
